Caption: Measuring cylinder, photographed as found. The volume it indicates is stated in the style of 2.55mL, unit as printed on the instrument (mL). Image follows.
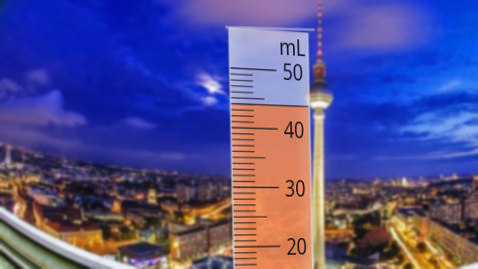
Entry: 44mL
